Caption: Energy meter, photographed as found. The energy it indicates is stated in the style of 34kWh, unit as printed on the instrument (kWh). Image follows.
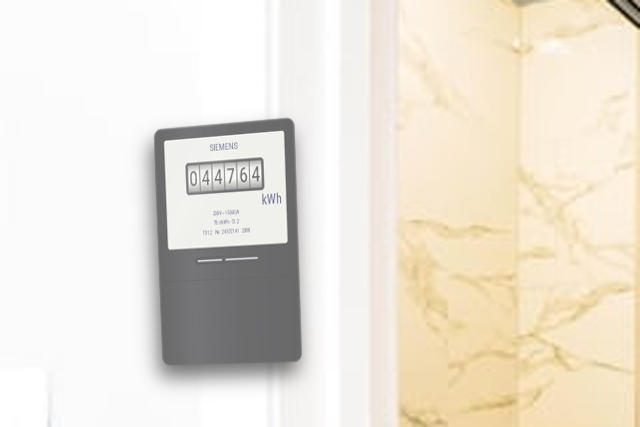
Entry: 44764kWh
